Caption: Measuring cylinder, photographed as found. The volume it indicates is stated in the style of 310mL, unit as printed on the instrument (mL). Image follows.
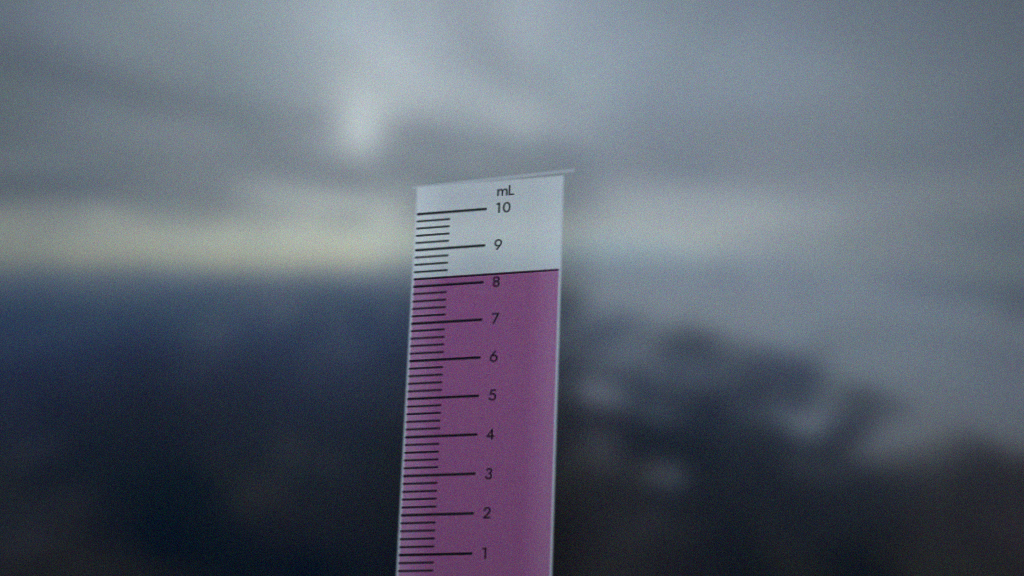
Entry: 8.2mL
